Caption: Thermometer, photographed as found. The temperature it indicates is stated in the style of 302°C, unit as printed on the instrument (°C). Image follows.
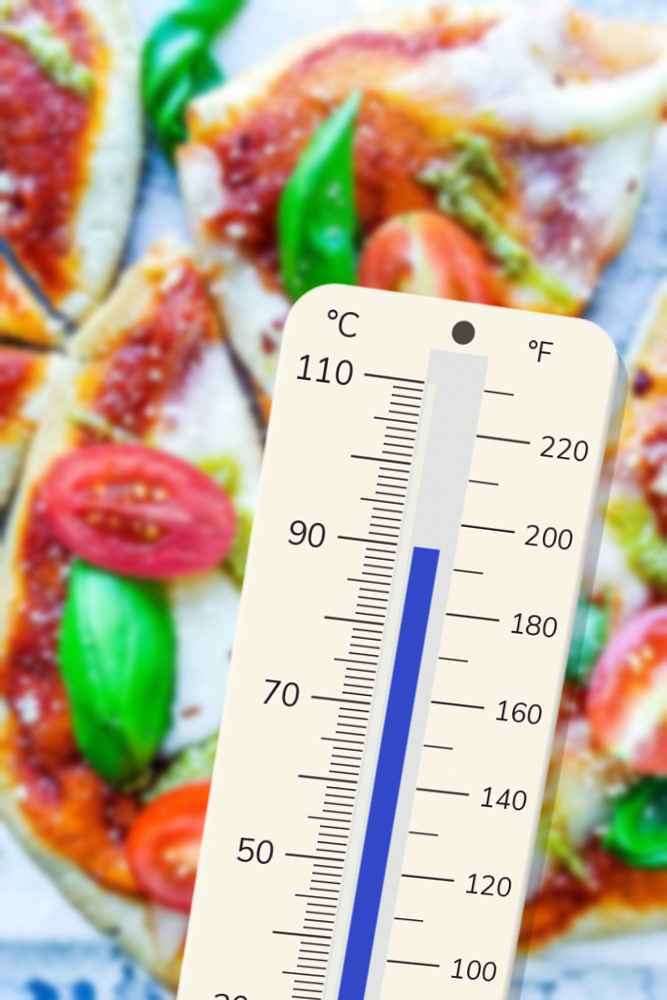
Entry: 90°C
